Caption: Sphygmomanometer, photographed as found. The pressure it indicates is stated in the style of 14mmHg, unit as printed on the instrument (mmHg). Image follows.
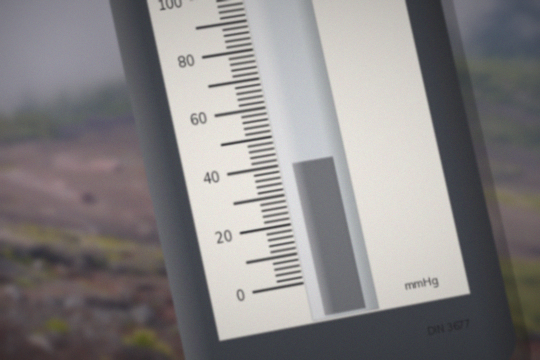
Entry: 40mmHg
